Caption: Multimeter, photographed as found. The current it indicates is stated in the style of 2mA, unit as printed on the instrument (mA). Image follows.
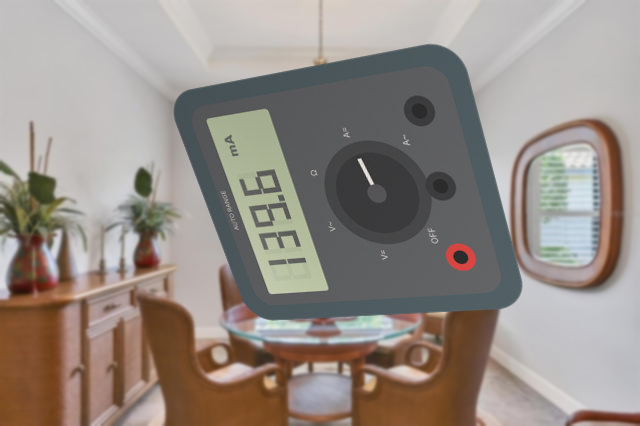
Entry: 139.6mA
